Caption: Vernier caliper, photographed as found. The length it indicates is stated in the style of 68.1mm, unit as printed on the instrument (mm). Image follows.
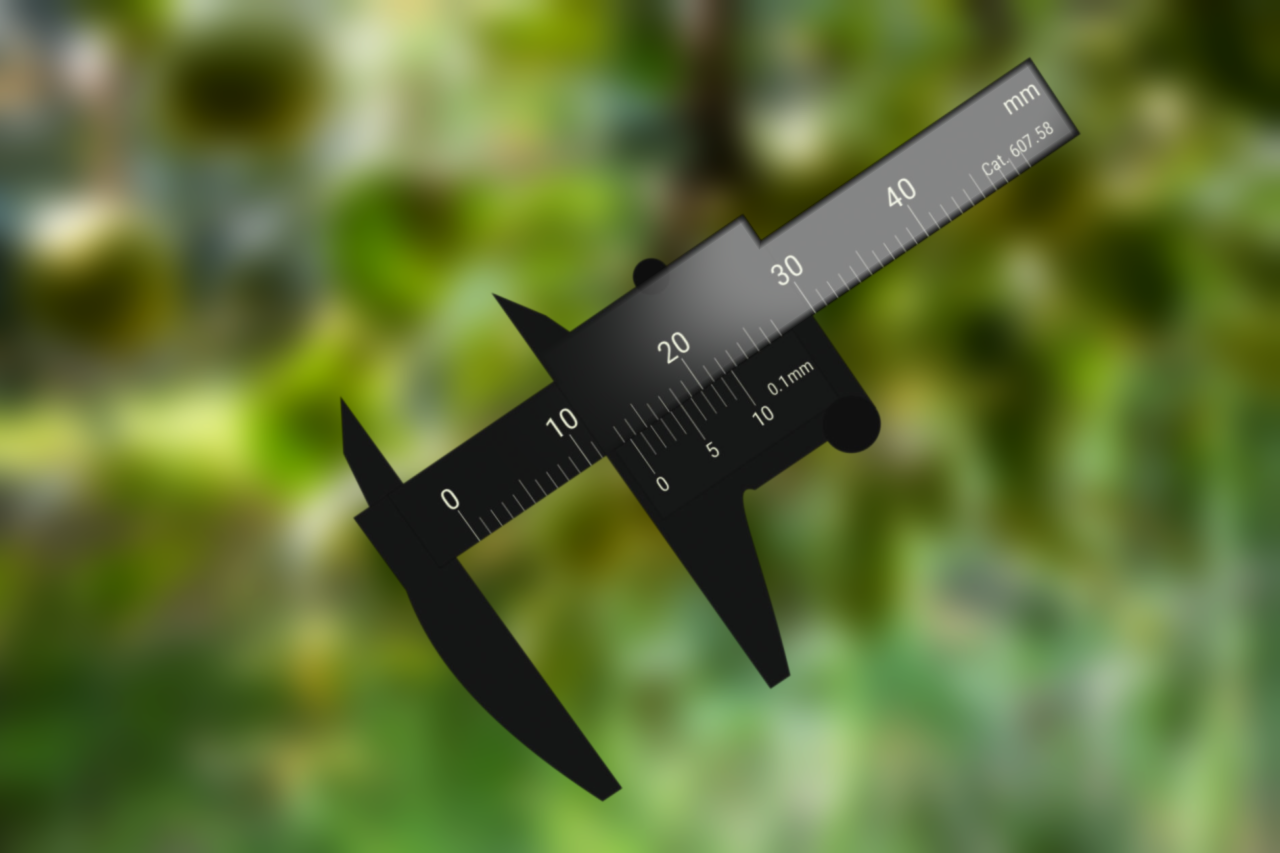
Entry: 13.5mm
